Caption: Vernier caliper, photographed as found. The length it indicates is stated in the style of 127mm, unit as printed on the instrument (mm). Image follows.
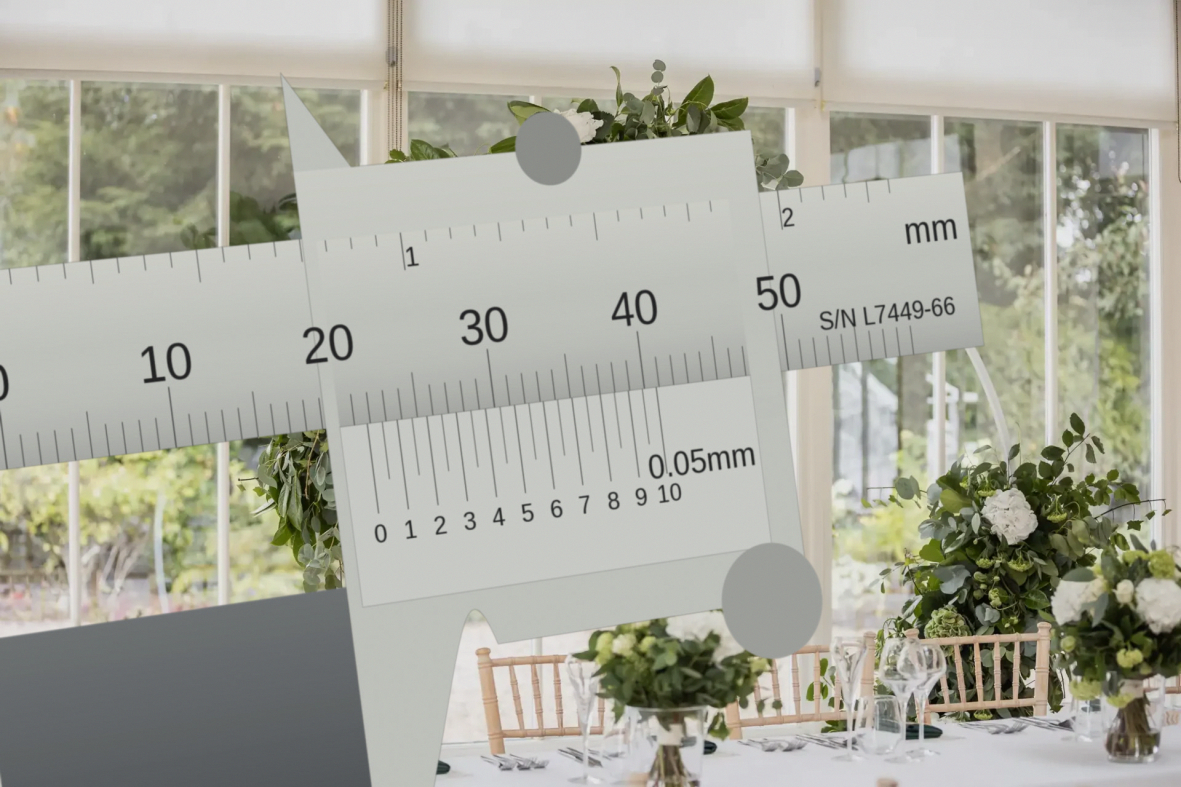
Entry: 21.8mm
